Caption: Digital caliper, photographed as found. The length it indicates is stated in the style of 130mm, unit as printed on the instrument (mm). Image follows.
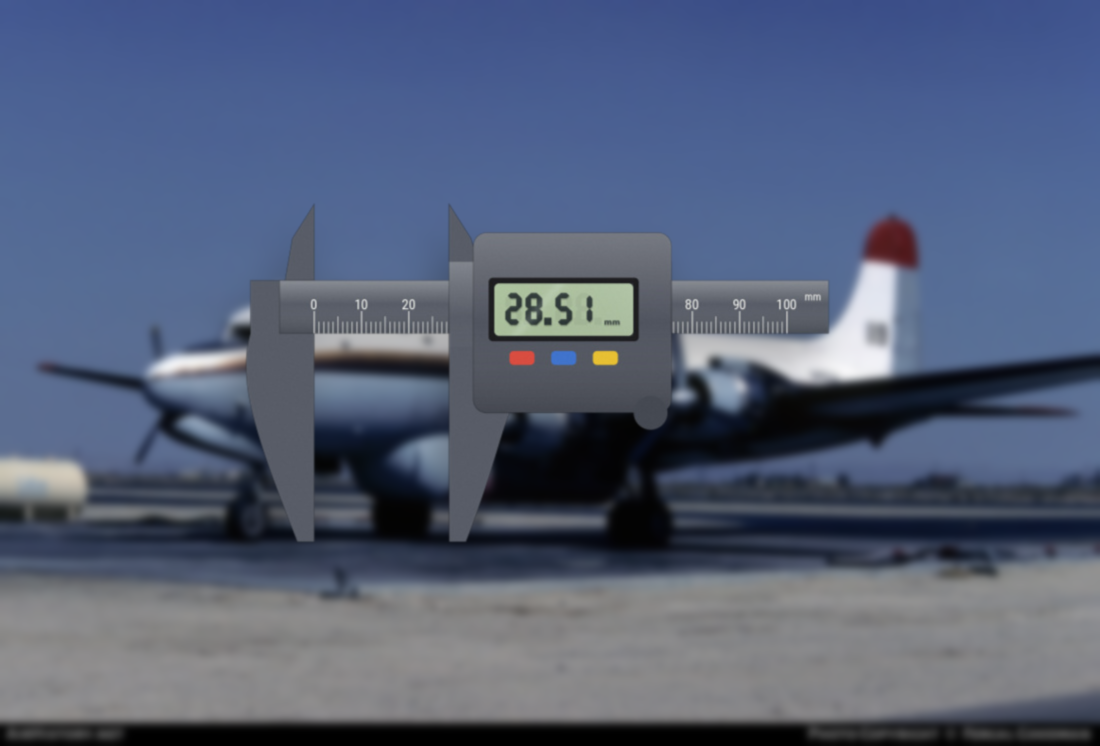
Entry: 28.51mm
